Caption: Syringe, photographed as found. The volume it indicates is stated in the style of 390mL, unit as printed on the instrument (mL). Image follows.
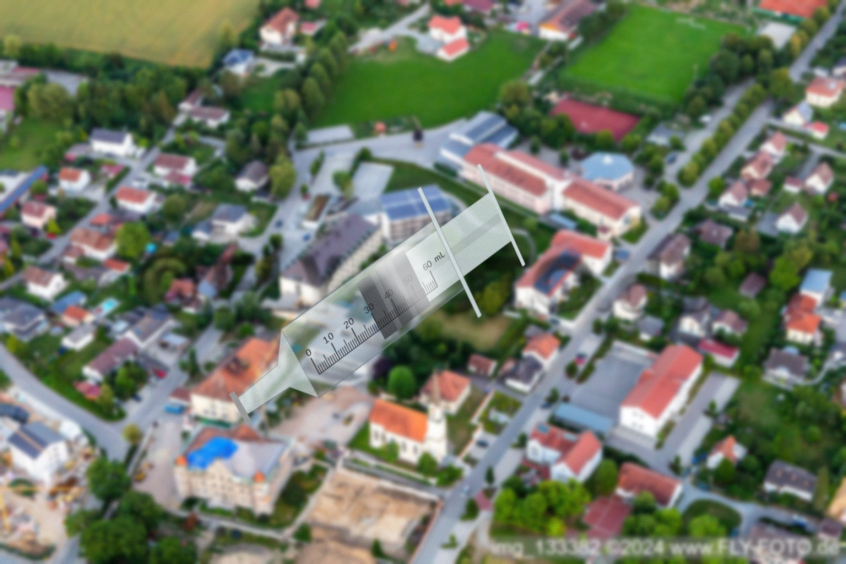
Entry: 30mL
